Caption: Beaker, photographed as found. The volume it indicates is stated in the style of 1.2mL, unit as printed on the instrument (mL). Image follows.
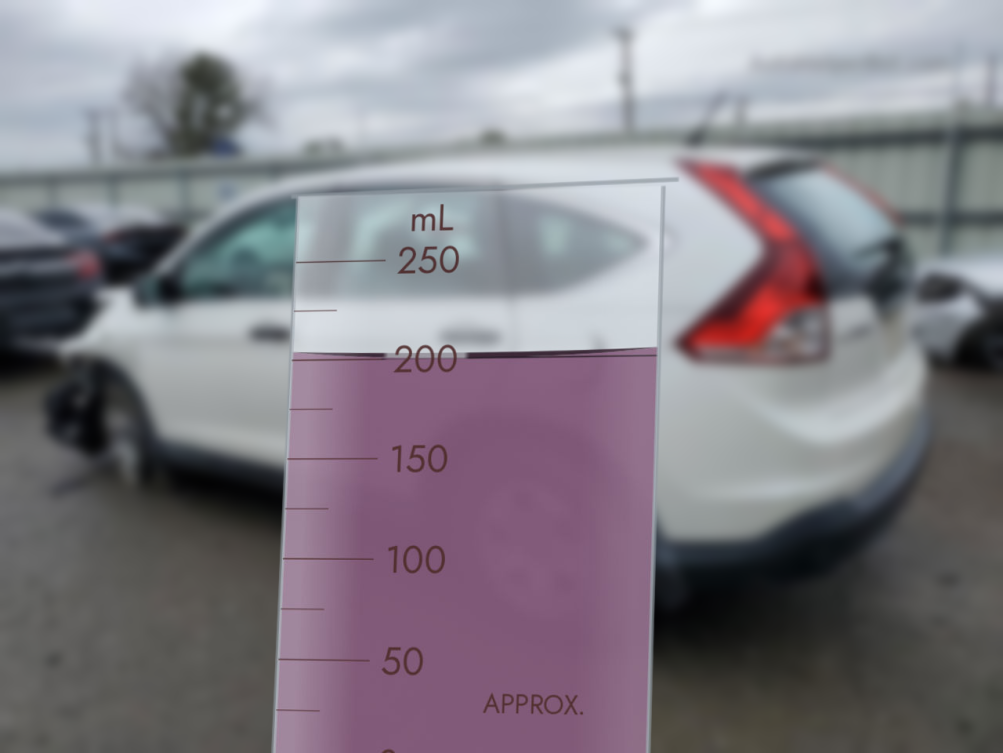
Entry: 200mL
